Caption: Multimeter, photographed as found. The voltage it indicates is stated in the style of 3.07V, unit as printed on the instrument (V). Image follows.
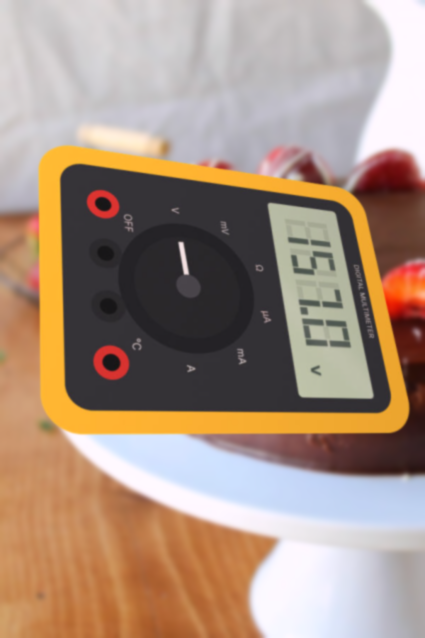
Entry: 157.0V
